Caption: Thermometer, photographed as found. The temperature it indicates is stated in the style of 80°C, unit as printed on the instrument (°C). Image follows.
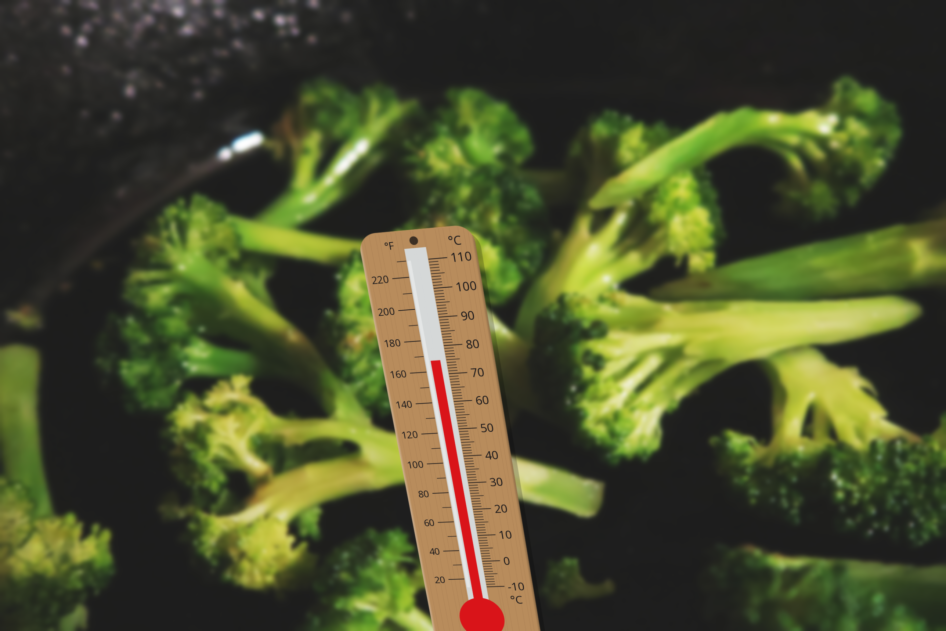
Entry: 75°C
